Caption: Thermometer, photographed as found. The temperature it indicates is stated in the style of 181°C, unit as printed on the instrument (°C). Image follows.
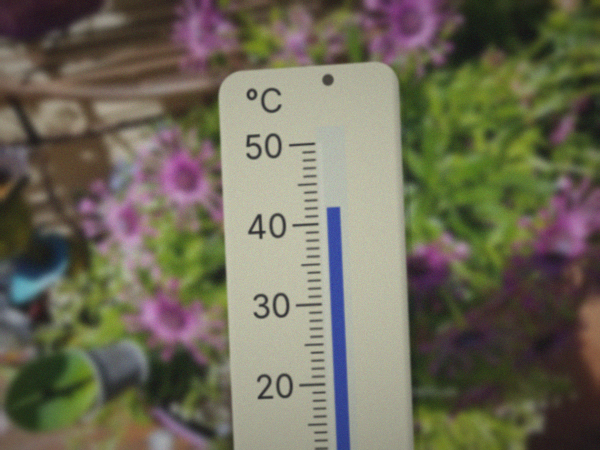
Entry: 42°C
